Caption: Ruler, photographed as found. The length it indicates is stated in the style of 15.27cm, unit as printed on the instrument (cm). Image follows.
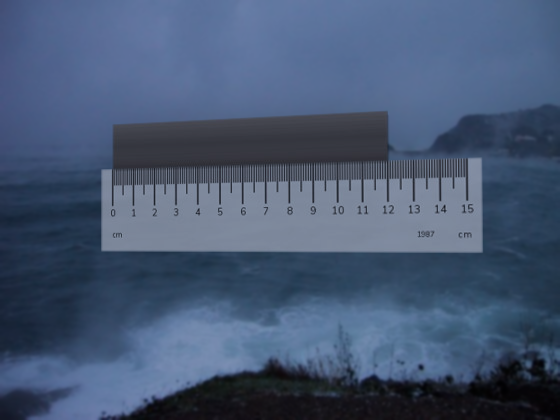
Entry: 12cm
